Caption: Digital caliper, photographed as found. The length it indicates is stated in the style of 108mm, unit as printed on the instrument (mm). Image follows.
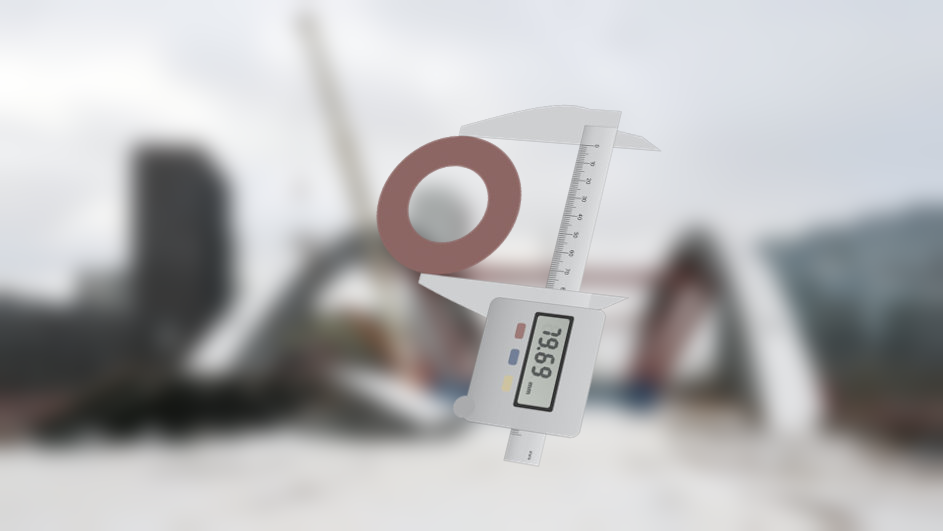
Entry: 79.69mm
